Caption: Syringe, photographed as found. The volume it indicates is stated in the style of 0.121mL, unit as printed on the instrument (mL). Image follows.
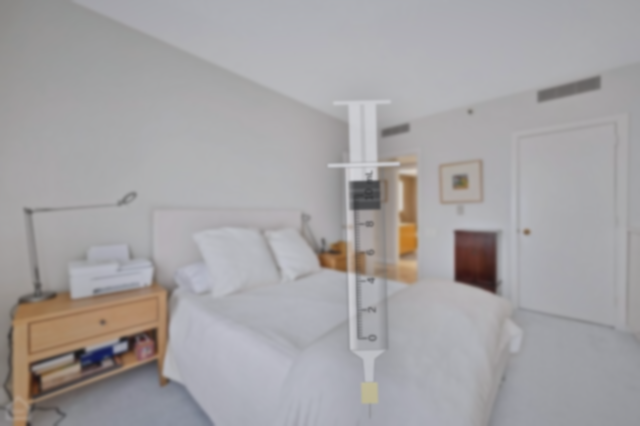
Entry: 9mL
